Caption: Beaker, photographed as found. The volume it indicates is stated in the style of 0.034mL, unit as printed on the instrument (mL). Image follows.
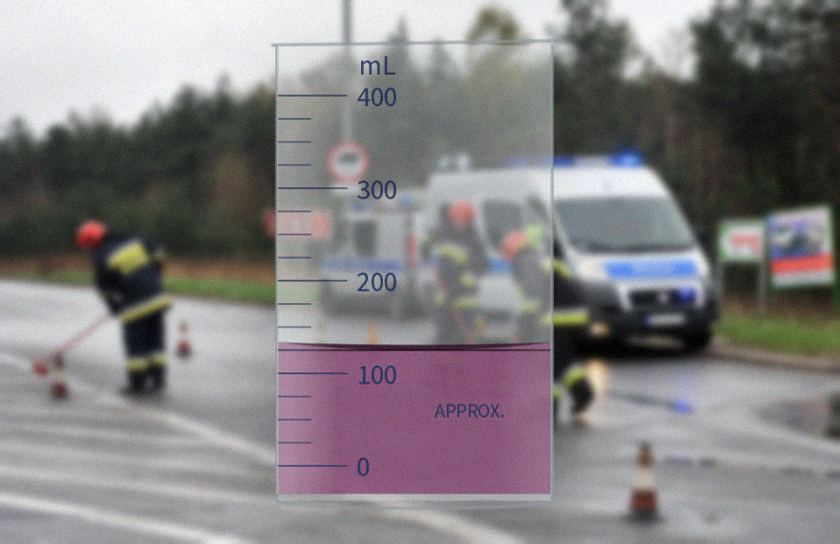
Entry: 125mL
